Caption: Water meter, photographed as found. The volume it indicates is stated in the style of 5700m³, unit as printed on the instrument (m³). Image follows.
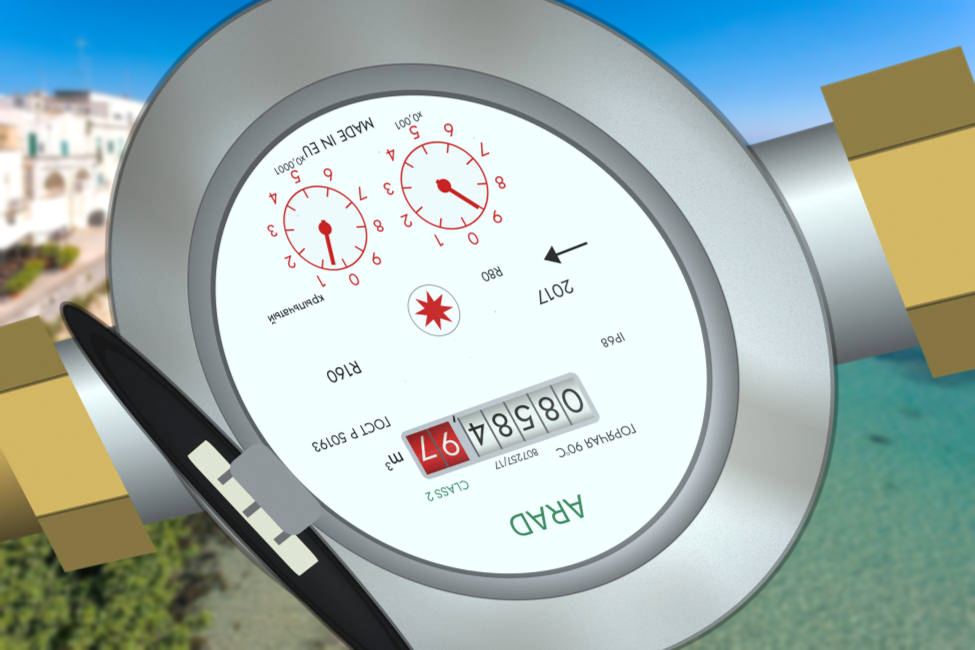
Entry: 8584.9690m³
